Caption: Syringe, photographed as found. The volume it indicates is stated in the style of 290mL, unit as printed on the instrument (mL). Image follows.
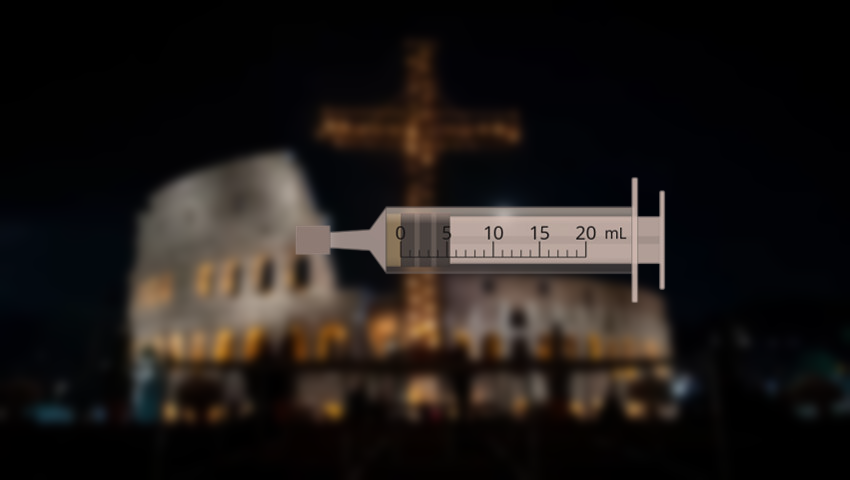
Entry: 0mL
